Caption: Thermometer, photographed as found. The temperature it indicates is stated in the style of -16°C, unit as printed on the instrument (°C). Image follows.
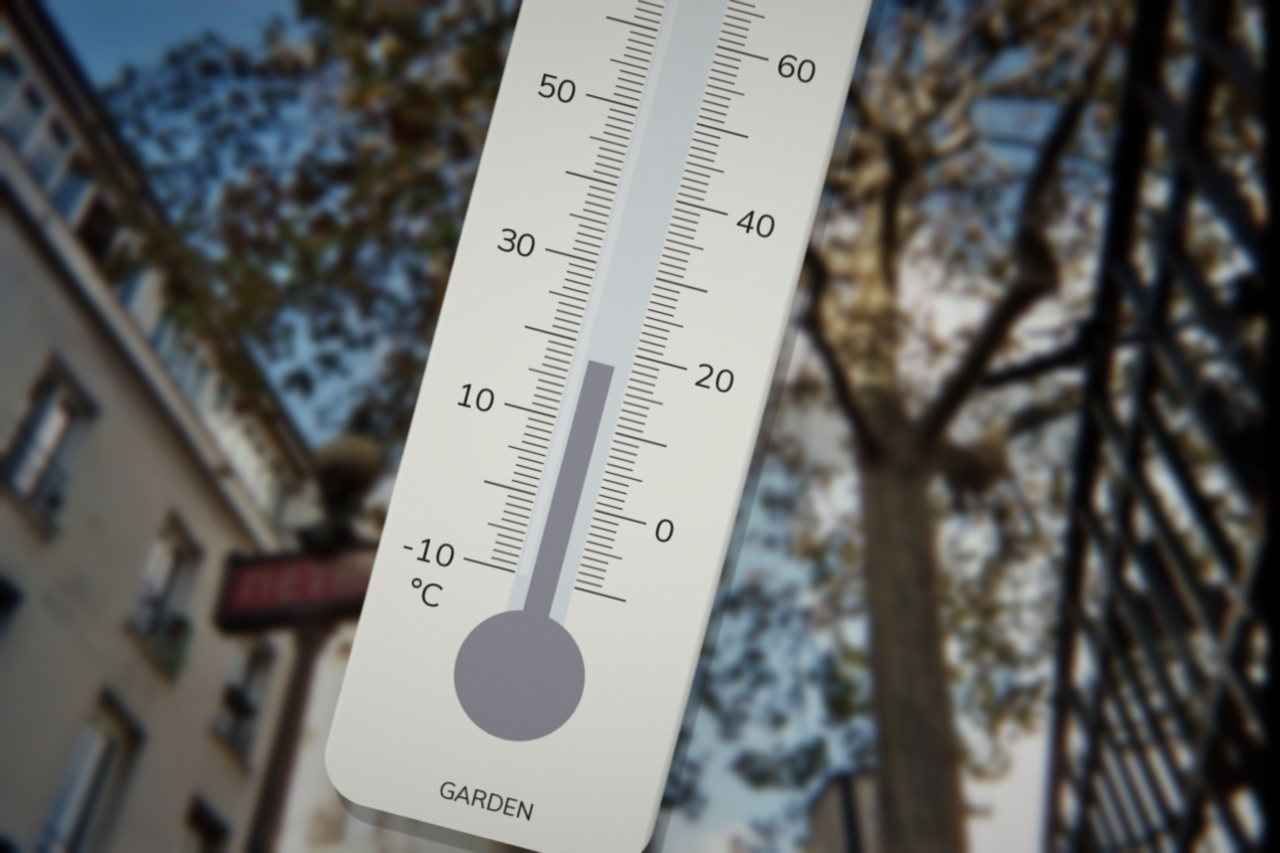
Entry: 18°C
